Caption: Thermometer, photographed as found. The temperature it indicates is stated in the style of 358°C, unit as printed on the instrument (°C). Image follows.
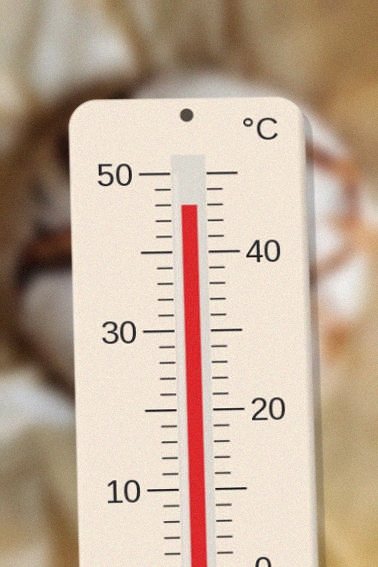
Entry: 46°C
